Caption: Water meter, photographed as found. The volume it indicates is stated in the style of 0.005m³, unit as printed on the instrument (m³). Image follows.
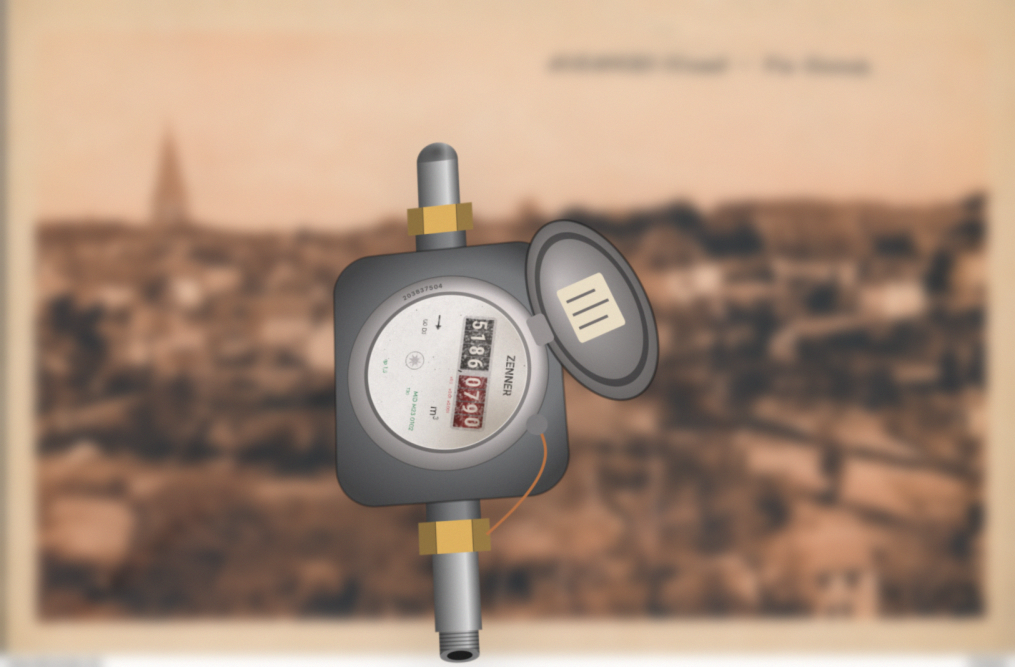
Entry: 5186.0790m³
